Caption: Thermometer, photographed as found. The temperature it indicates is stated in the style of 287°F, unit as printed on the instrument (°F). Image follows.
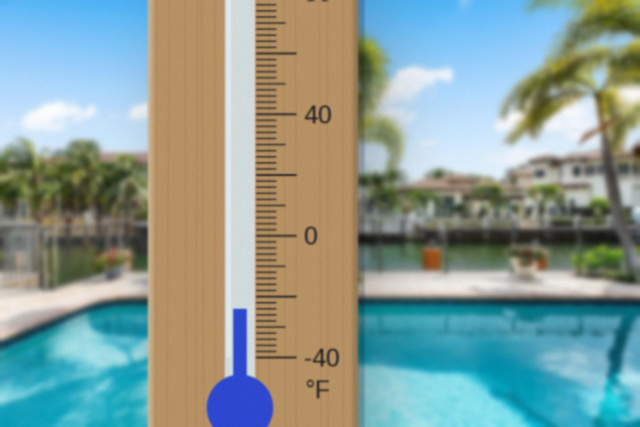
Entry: -24°F
